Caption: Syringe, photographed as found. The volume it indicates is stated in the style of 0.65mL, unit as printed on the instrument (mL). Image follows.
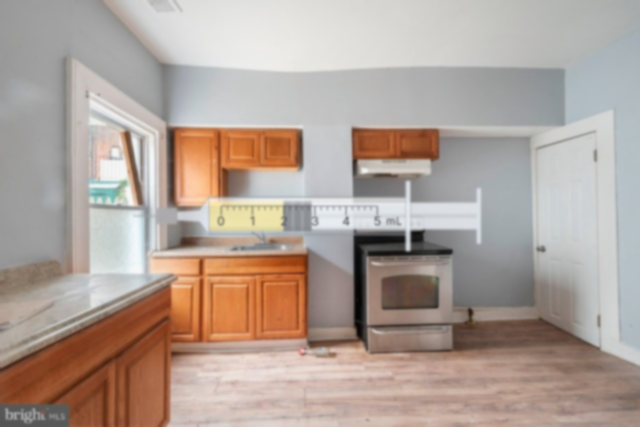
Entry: 2mL
